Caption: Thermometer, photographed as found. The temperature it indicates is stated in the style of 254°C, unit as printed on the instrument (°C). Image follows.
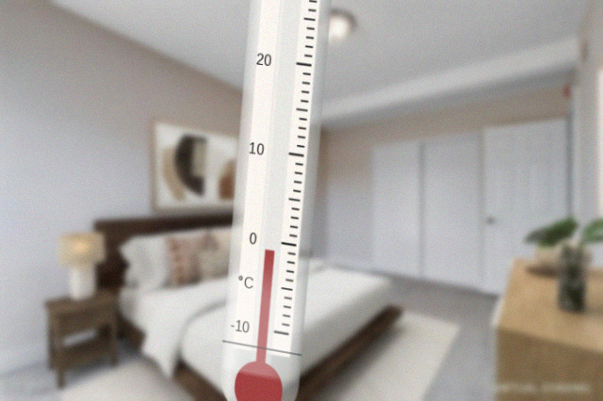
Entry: -1°C
